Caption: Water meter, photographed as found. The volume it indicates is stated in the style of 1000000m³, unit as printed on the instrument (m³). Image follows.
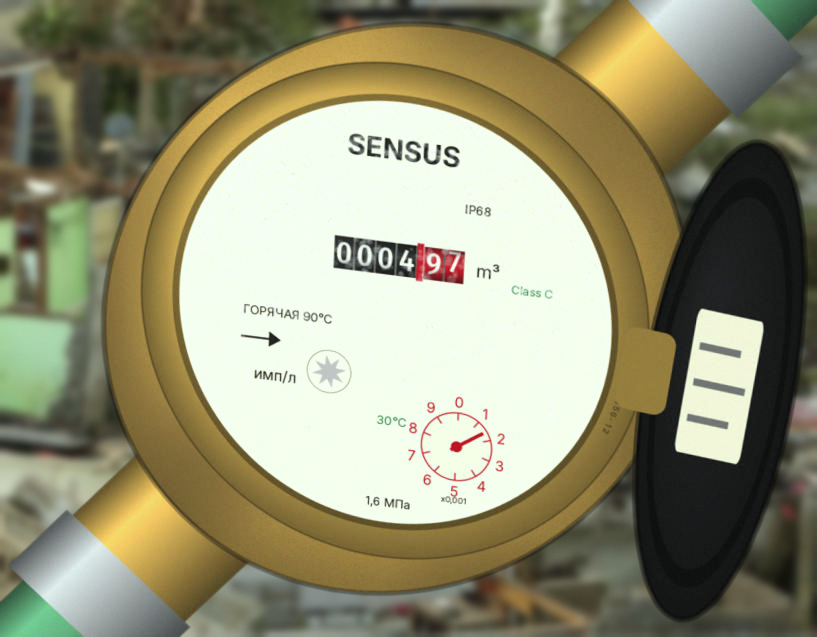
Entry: 4.971m³
